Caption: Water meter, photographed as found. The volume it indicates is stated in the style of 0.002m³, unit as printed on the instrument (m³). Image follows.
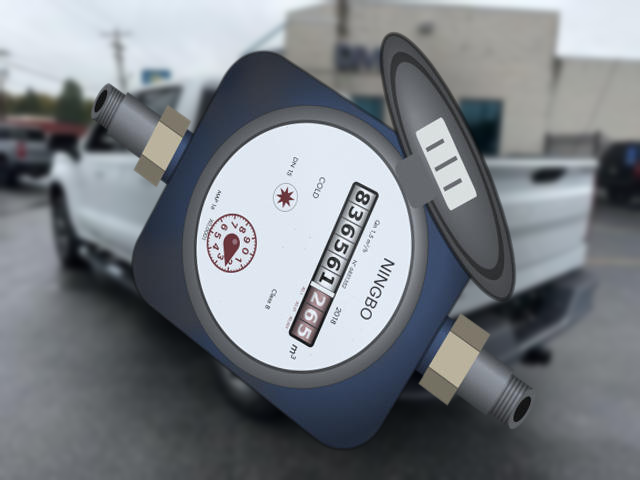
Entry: 836561.2652m³
